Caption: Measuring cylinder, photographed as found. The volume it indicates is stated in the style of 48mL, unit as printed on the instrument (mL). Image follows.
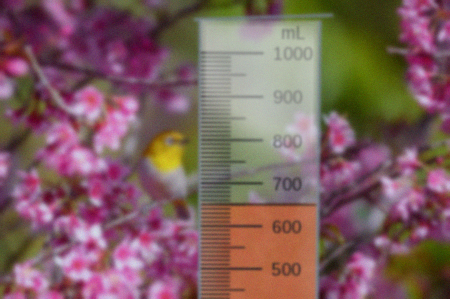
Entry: 650mL
